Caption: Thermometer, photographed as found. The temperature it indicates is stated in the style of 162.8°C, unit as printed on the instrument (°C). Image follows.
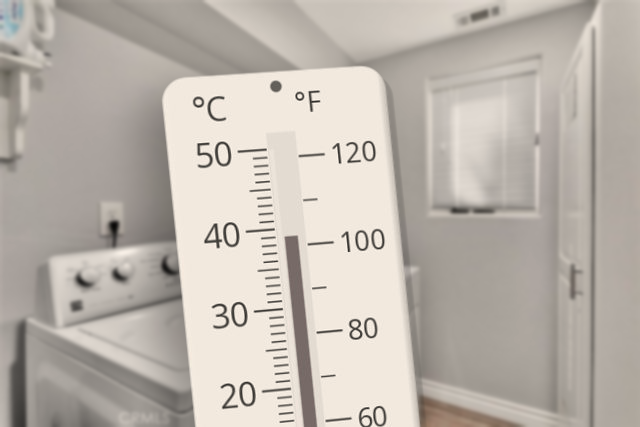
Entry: 39°C
